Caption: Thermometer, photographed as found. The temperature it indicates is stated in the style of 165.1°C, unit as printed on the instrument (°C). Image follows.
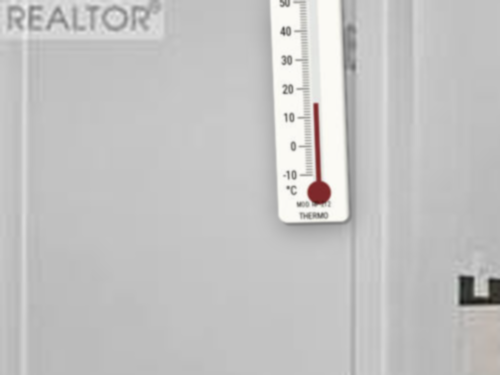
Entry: 15°C
